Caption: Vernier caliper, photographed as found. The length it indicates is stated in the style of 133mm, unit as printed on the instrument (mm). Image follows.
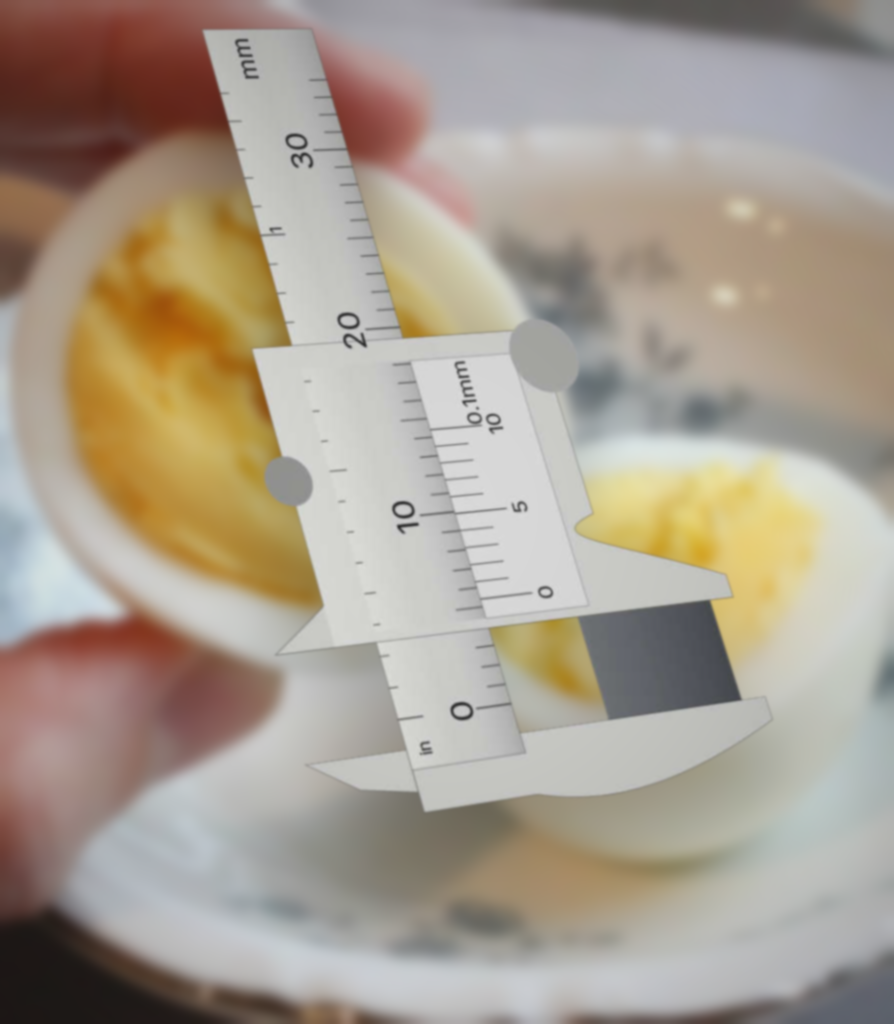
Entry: 5.4mm
